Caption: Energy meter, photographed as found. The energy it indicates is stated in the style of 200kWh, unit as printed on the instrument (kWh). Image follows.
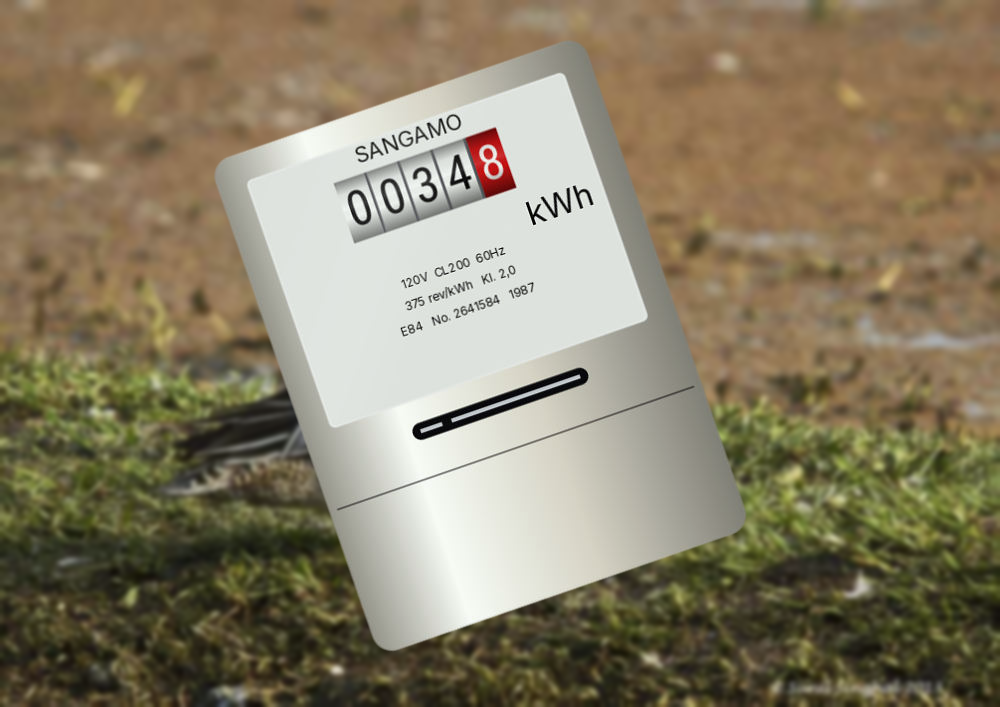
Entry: 34.8kWh
